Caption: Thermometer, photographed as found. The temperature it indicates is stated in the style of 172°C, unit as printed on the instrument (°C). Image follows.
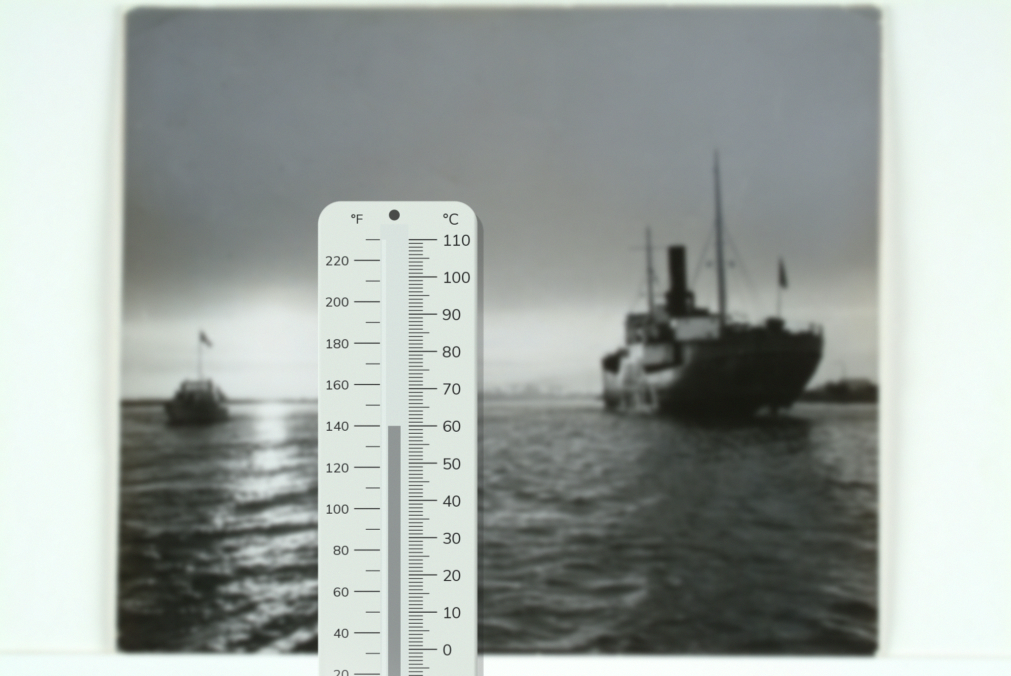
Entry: 60°C
